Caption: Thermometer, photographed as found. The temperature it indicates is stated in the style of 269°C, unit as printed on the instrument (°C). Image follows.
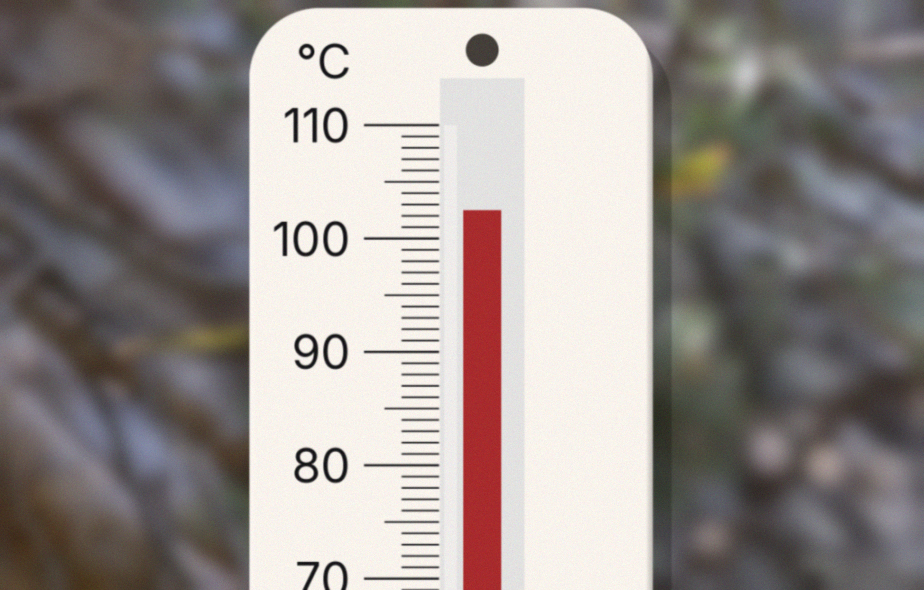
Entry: 102.5°C
